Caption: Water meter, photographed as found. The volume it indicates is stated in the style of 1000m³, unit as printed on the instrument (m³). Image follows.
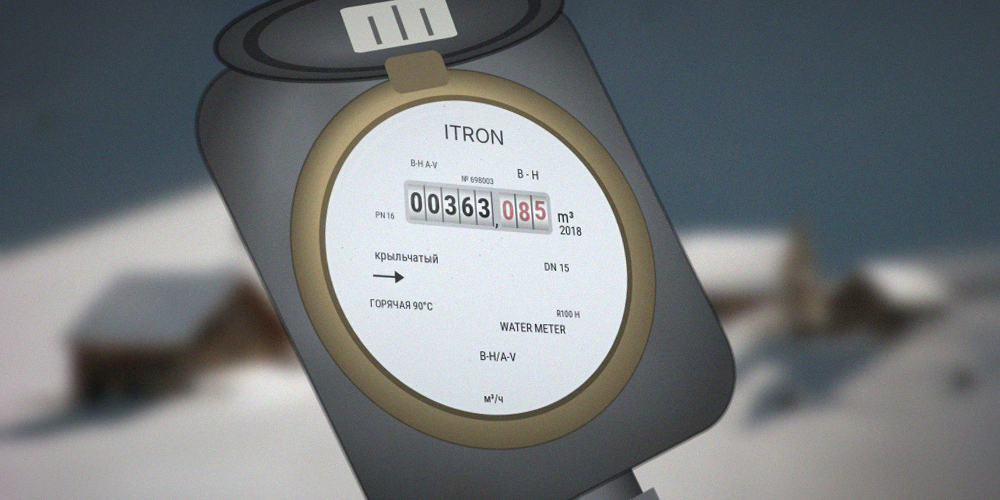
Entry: 363.085m³
